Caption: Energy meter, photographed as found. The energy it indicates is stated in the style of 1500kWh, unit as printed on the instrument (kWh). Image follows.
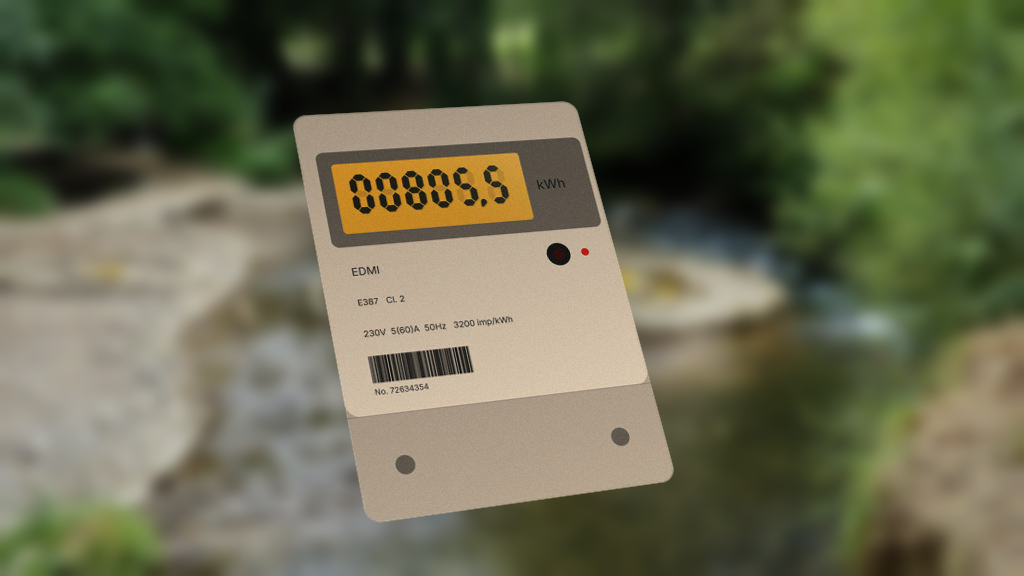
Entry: 805.5kWh
